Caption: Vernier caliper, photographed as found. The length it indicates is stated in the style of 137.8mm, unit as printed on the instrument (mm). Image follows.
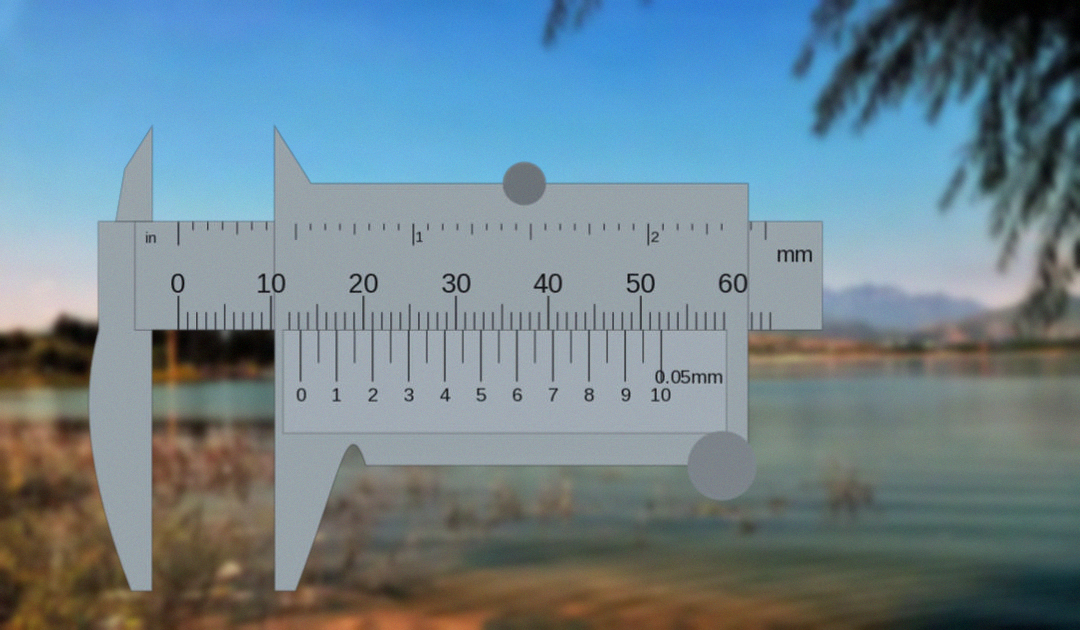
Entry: 13.2mm
